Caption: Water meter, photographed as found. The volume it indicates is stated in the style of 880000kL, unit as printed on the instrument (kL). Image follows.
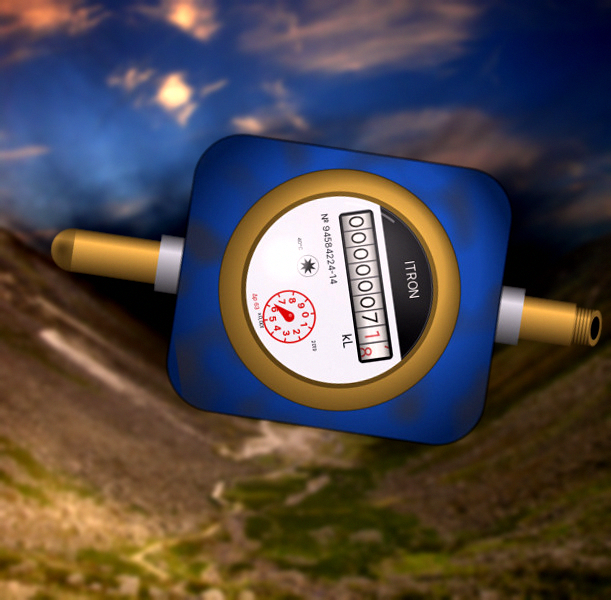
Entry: 7.176kL
